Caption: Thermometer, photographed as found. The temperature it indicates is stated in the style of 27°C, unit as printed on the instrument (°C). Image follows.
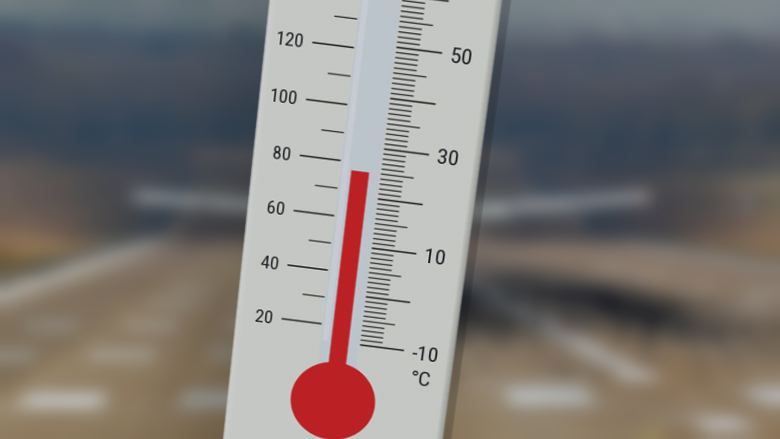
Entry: 25°C
